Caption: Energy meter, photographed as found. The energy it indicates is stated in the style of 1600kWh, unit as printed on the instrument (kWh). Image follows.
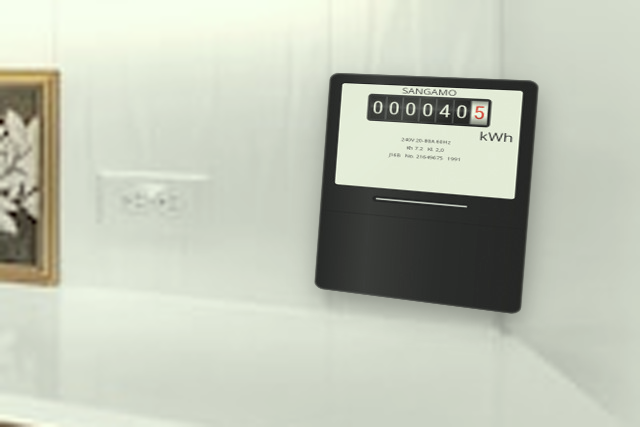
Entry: 40.5kWh
